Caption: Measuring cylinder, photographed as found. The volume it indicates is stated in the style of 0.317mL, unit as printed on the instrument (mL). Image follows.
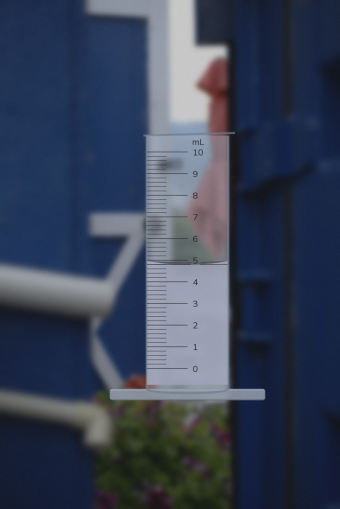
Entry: 4.8mL
